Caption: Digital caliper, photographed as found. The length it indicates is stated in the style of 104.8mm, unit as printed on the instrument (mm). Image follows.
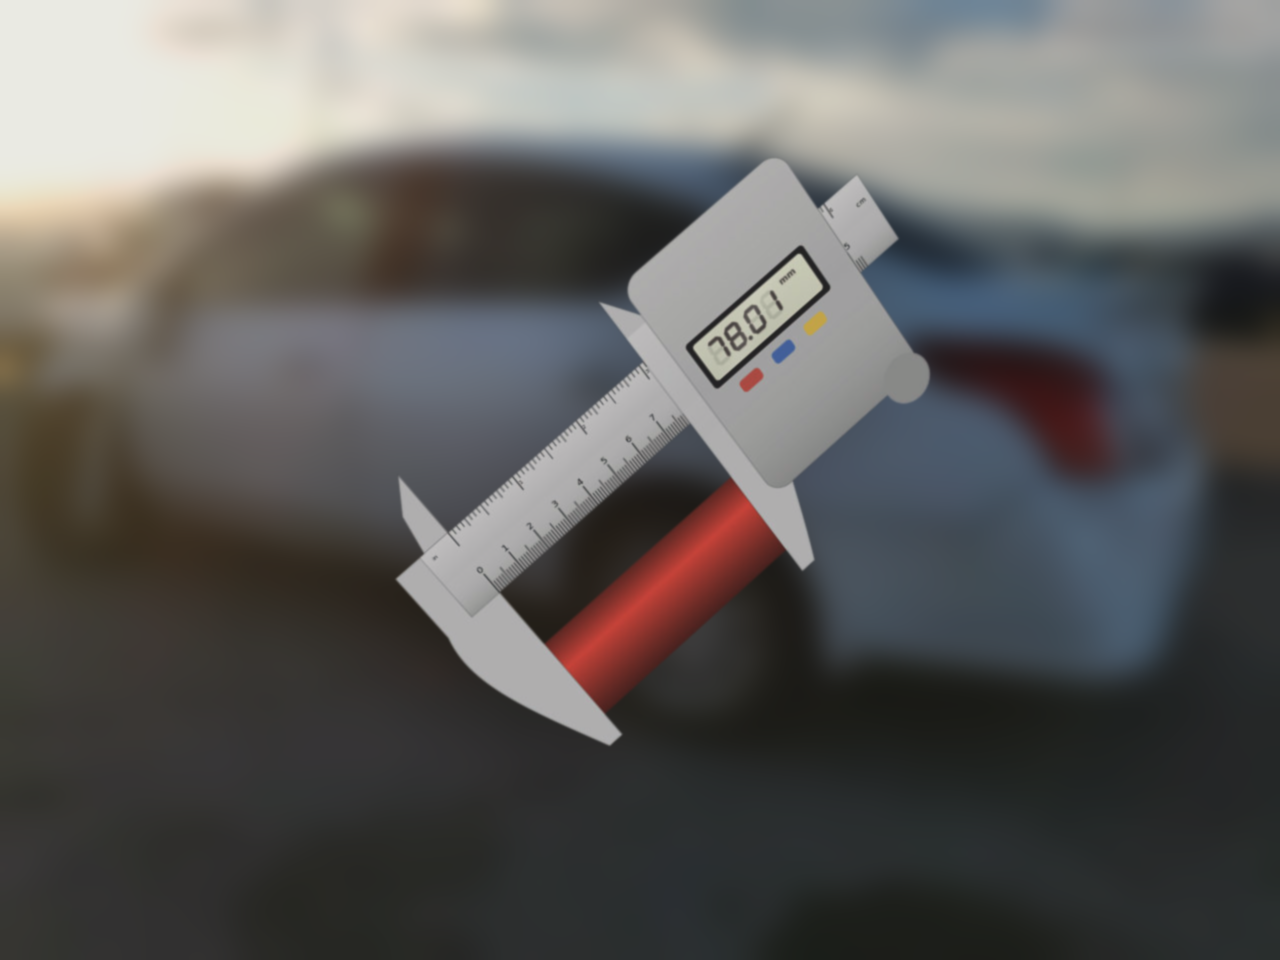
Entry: 78.01mm
